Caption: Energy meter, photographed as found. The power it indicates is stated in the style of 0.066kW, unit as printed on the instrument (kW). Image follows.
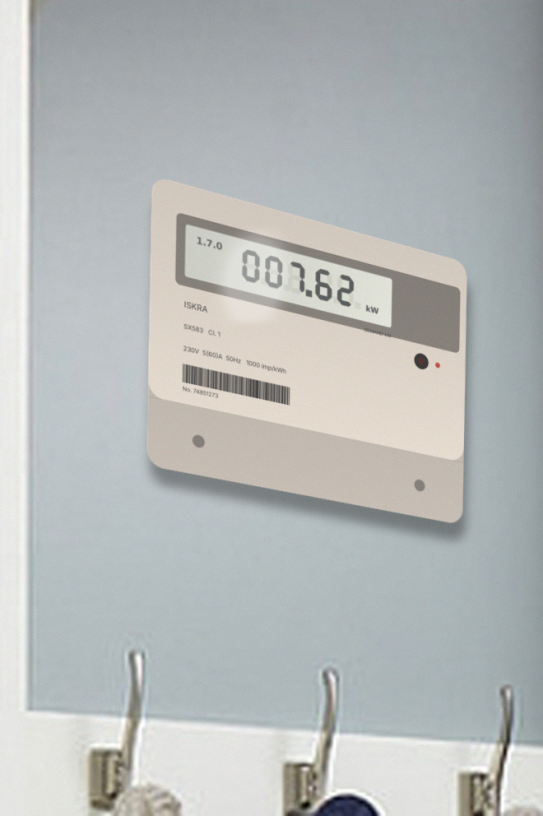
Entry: 7.62kW
